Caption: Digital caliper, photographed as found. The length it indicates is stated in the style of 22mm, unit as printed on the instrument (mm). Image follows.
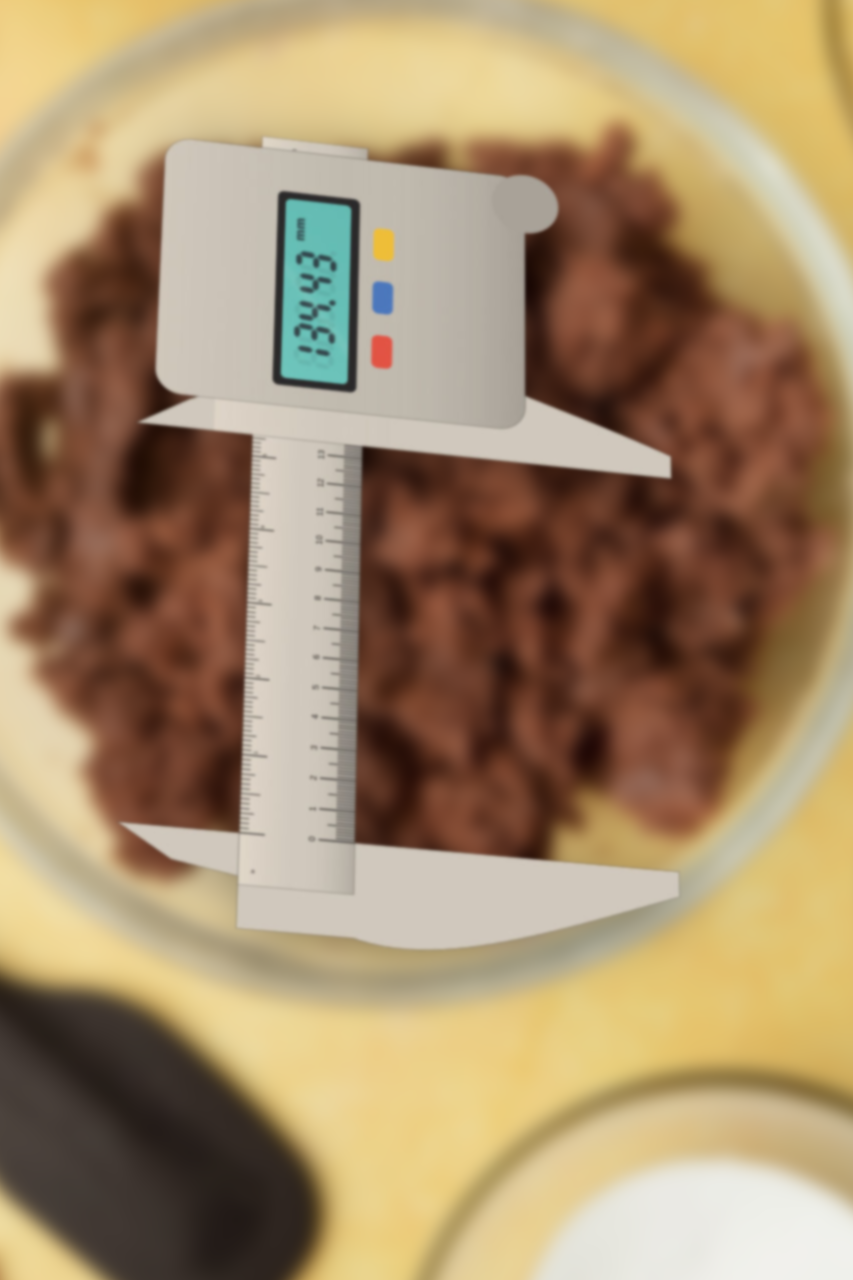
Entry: 134.43mm
